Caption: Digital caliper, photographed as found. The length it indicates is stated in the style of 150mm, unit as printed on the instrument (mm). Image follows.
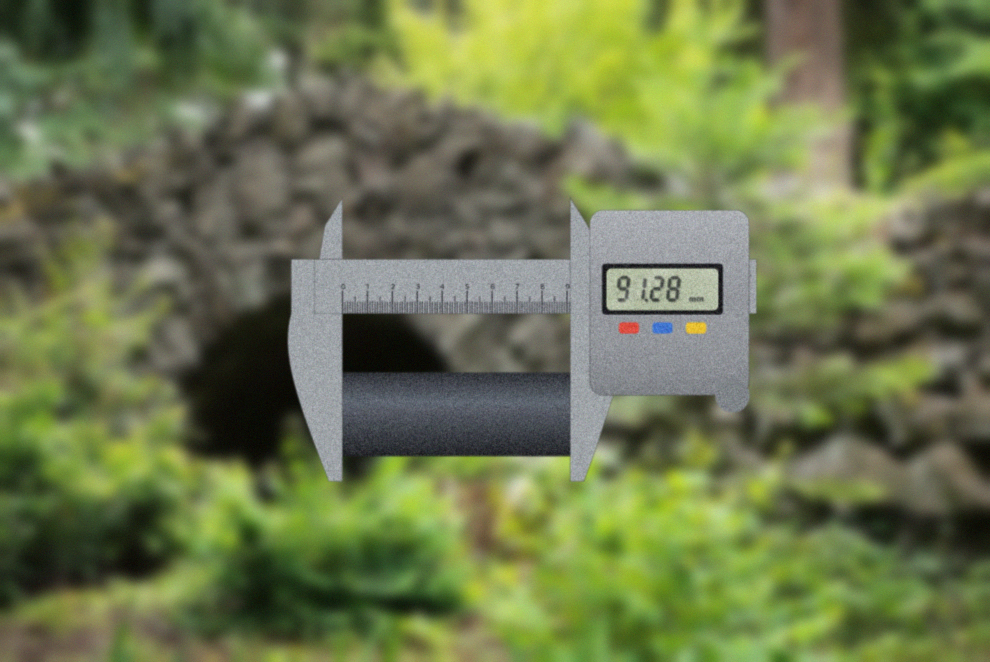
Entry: 91.28mm
